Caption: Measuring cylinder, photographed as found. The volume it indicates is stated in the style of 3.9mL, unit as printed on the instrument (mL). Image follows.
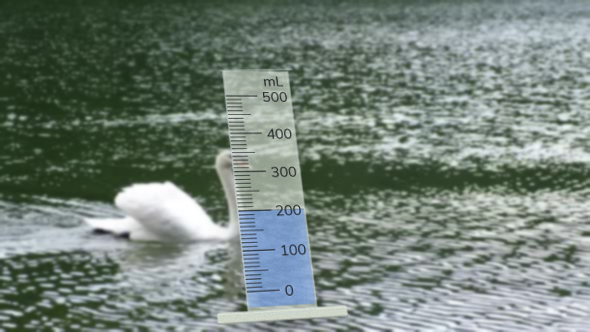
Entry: 200mL
